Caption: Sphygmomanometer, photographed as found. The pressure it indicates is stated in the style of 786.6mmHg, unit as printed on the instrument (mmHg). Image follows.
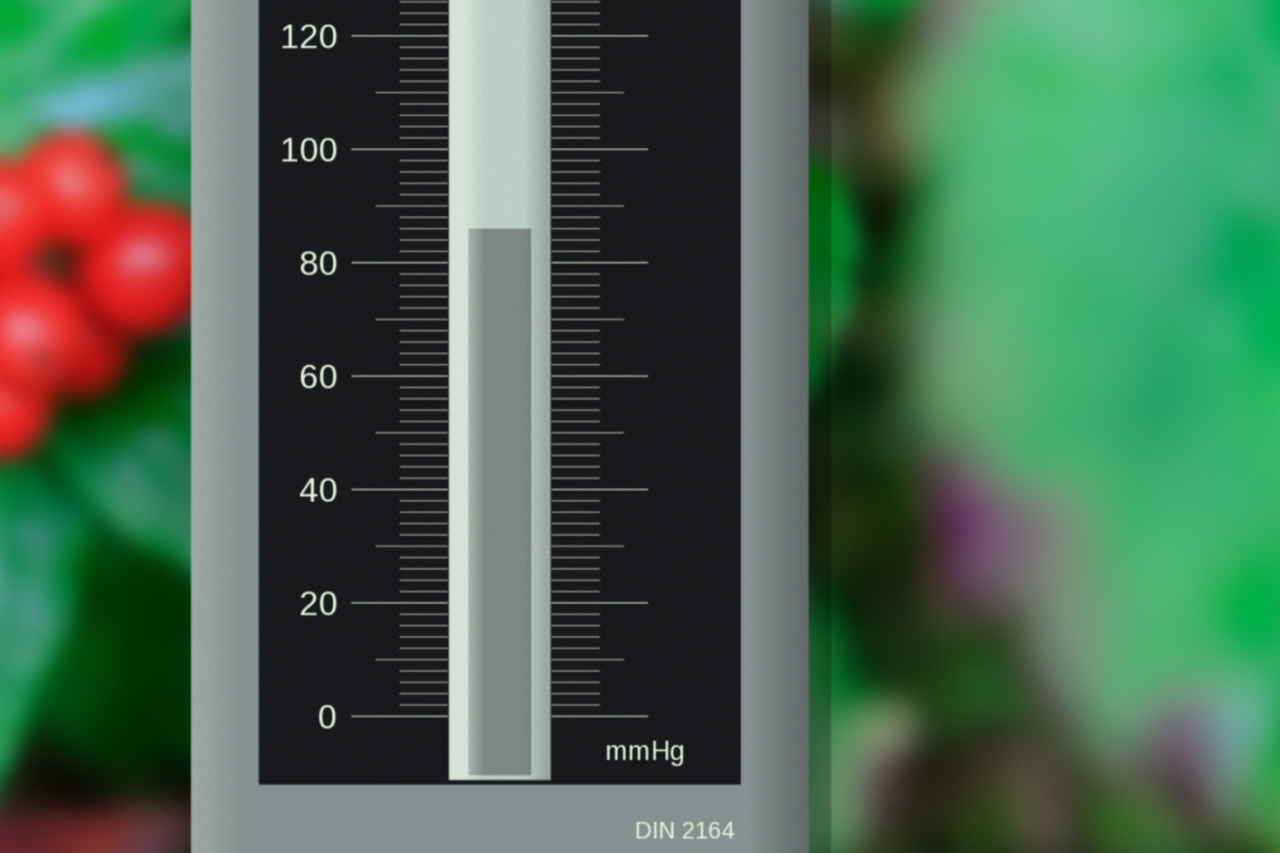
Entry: 86mmHg
